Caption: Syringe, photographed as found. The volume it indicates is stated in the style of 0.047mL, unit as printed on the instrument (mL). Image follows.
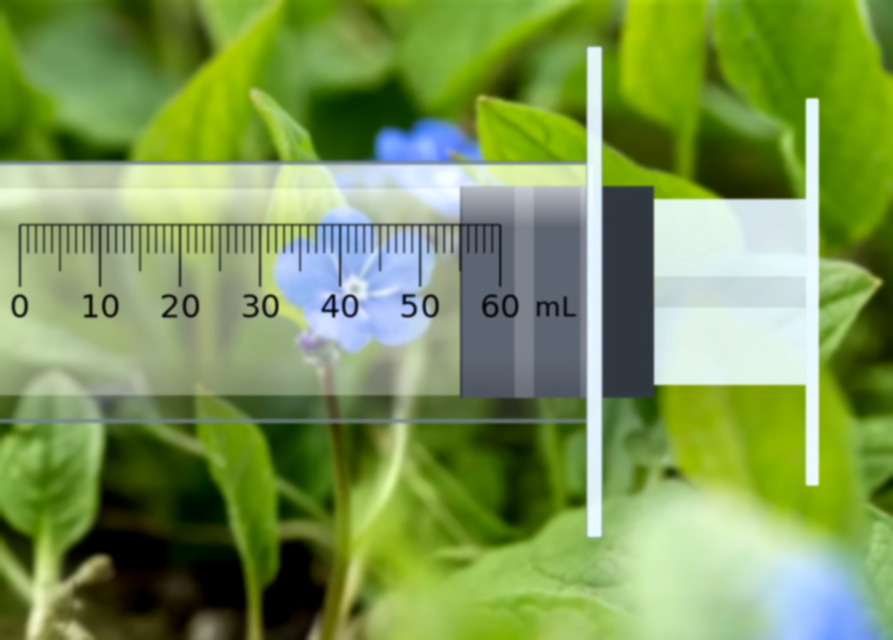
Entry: 55mL
